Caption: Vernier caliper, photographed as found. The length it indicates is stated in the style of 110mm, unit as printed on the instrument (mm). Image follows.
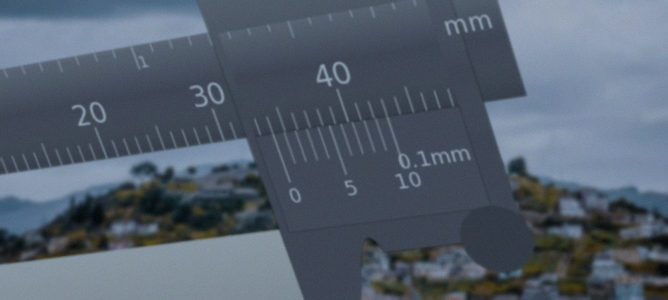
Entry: 34.0mm
